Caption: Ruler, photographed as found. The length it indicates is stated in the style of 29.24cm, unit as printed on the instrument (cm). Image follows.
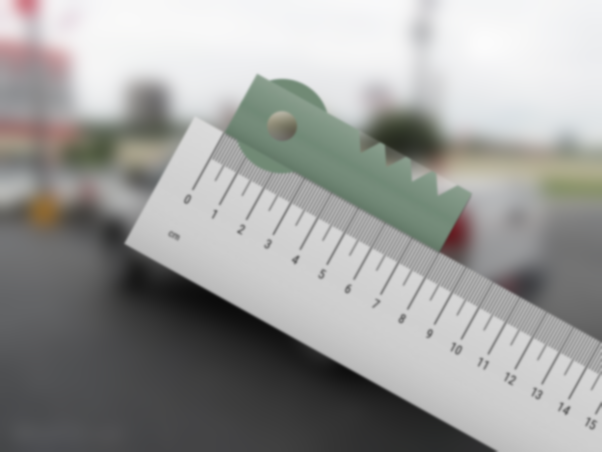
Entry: 8cm
